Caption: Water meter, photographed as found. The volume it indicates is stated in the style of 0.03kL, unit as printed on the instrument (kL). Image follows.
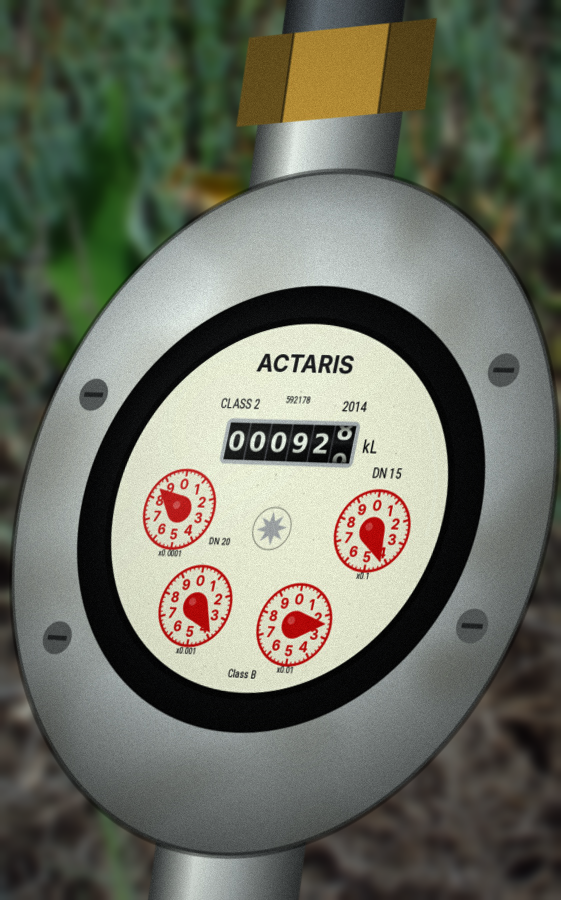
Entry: 928.4238kL
